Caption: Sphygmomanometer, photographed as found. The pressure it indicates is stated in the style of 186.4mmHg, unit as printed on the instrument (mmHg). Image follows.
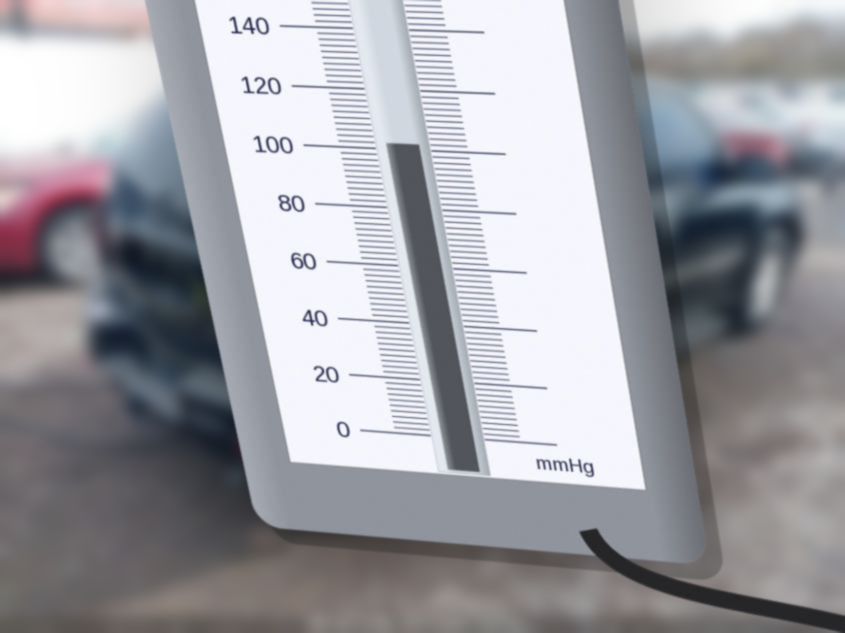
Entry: 102mmHg
